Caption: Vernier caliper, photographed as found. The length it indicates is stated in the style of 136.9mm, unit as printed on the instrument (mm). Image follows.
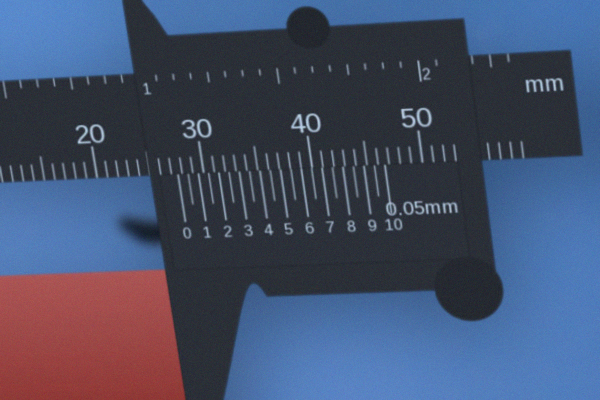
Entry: 27.6mm
